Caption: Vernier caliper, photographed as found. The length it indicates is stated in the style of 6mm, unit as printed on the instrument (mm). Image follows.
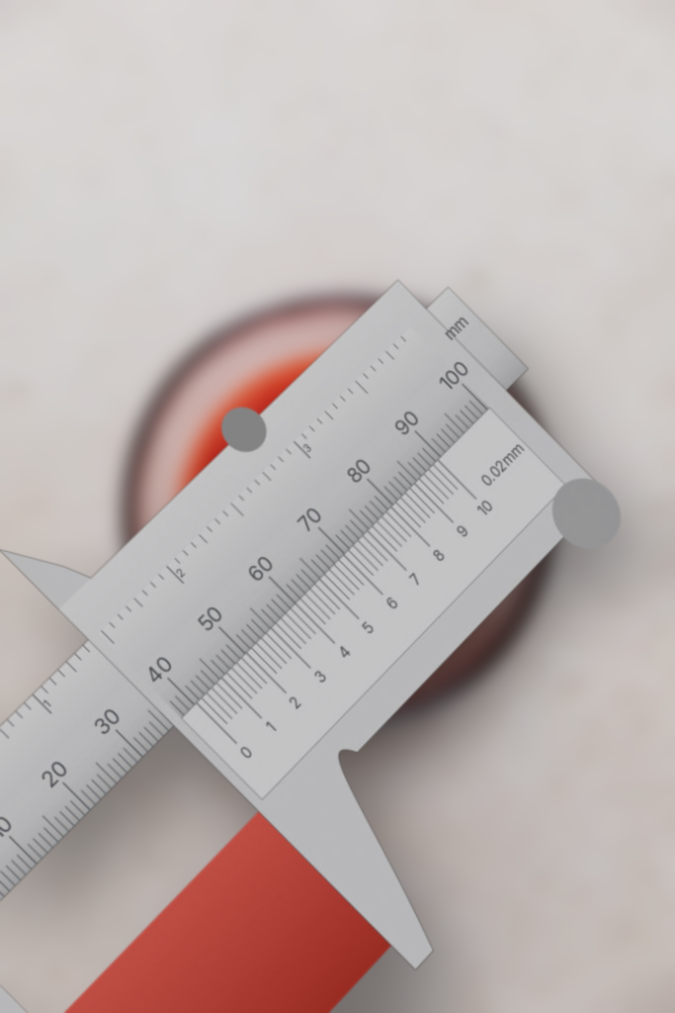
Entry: 40.4mm
